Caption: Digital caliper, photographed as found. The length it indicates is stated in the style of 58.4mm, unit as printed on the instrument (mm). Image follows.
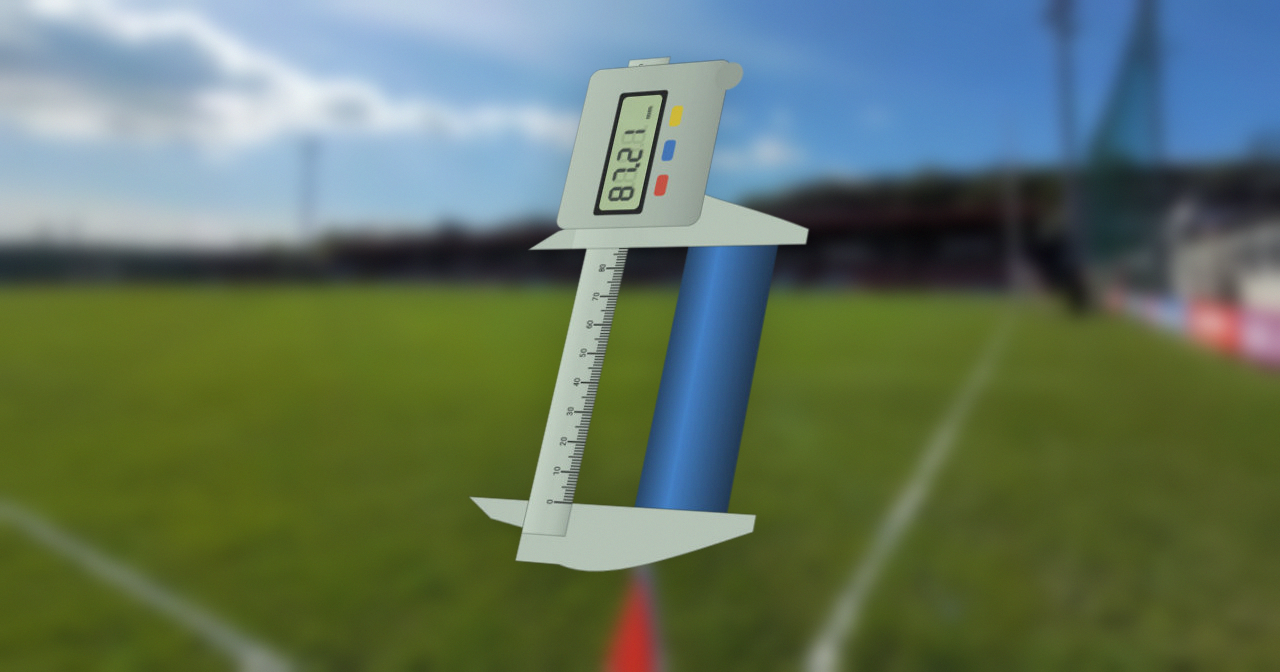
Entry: 87.21mm
